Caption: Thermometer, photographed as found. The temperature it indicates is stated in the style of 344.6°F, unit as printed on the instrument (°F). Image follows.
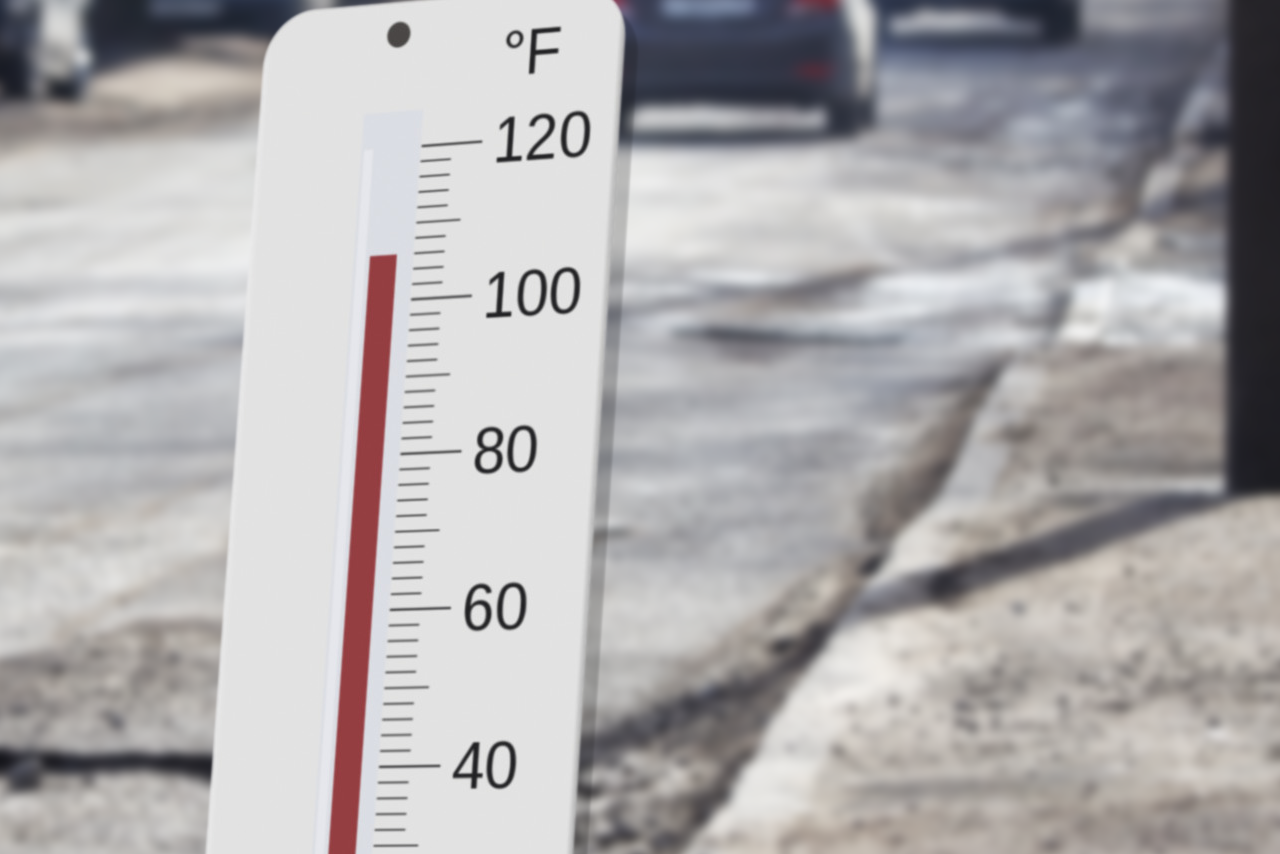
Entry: 106°F
